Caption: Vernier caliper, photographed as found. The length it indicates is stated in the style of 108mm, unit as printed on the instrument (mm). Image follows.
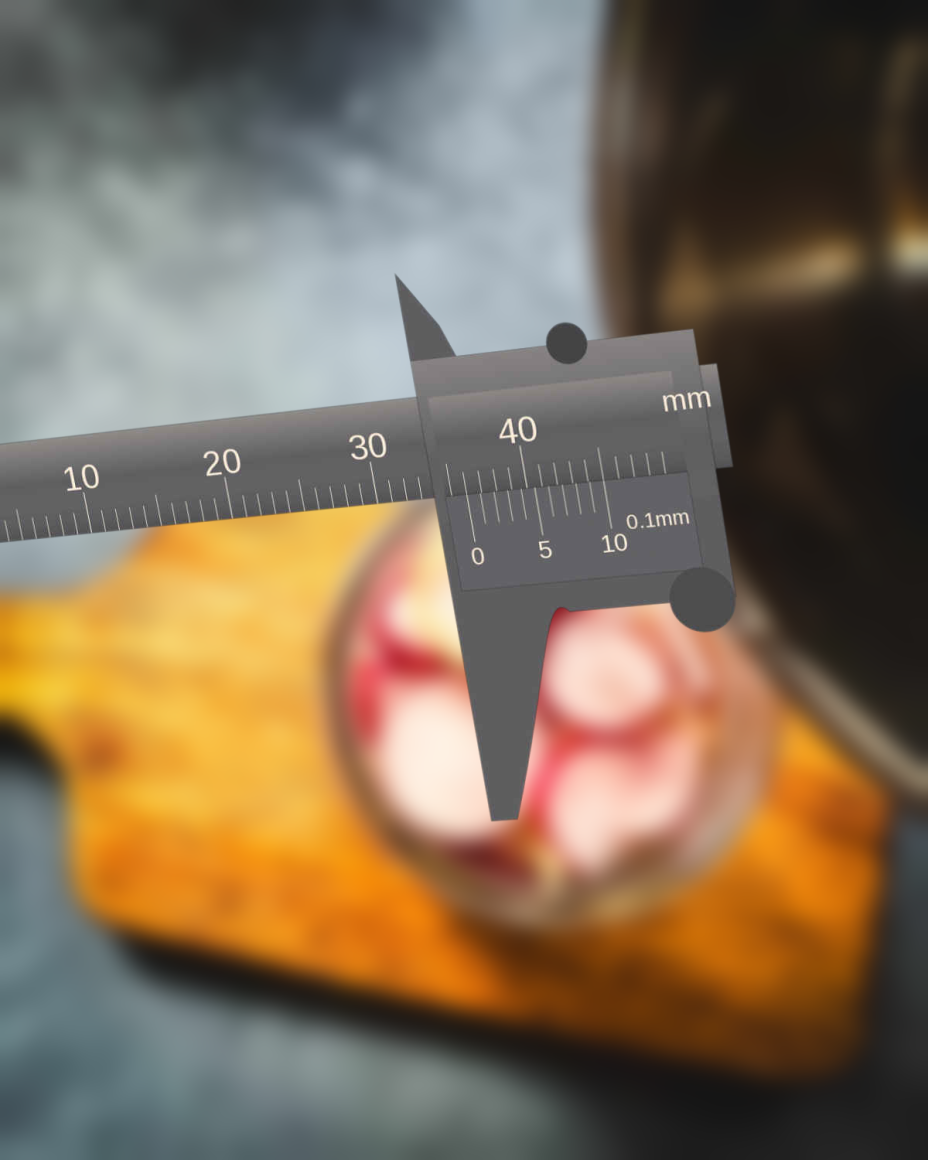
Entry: 36.0mm
